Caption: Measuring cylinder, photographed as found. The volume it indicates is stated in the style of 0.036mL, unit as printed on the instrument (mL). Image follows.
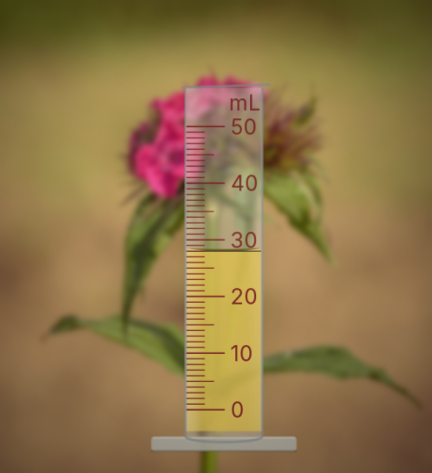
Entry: 28mL
